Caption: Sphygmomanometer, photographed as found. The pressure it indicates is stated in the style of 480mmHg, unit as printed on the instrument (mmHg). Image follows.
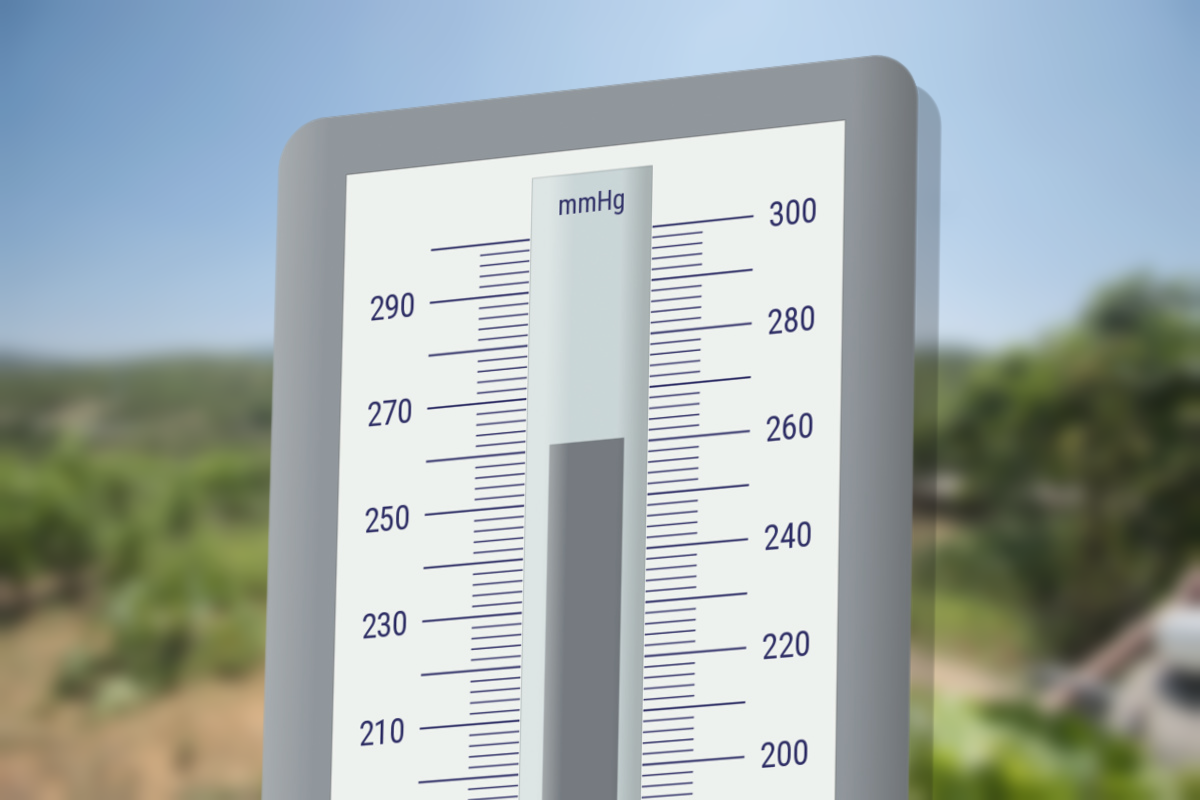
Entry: 261mmHg
